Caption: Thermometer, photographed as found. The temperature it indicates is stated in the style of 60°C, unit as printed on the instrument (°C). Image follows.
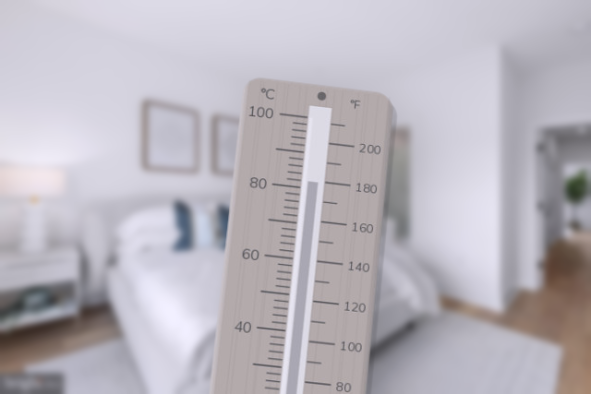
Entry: 82°C
